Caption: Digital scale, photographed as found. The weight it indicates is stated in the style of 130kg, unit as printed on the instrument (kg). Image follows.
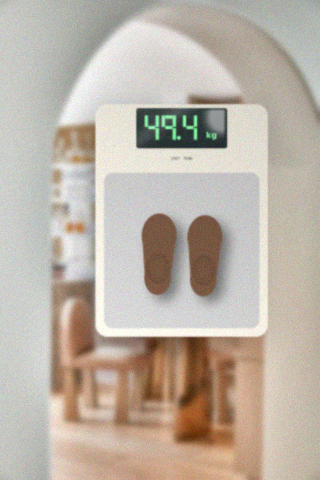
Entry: 49.4kg
